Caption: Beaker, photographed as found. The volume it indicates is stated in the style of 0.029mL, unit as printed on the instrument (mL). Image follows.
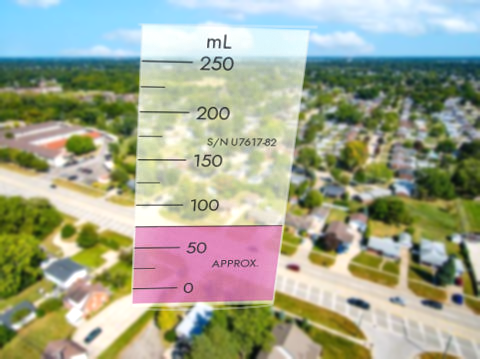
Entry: 75mL
